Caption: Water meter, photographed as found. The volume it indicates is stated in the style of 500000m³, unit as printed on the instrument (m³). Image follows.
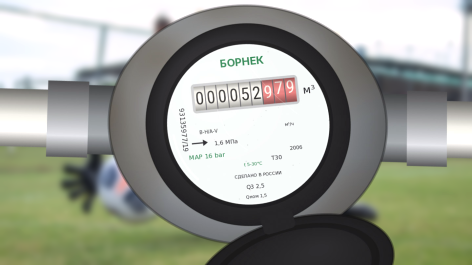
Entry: 52.979m³
